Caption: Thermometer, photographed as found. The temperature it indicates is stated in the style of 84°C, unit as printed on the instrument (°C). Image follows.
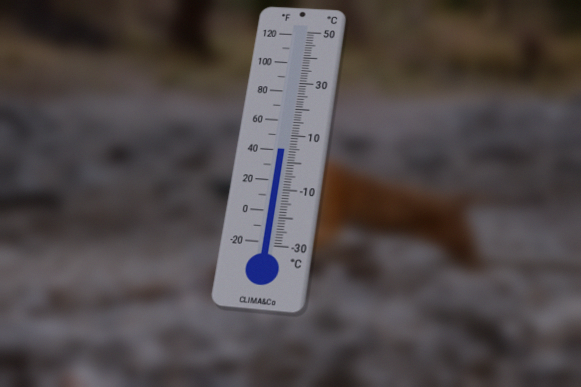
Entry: 5°C
